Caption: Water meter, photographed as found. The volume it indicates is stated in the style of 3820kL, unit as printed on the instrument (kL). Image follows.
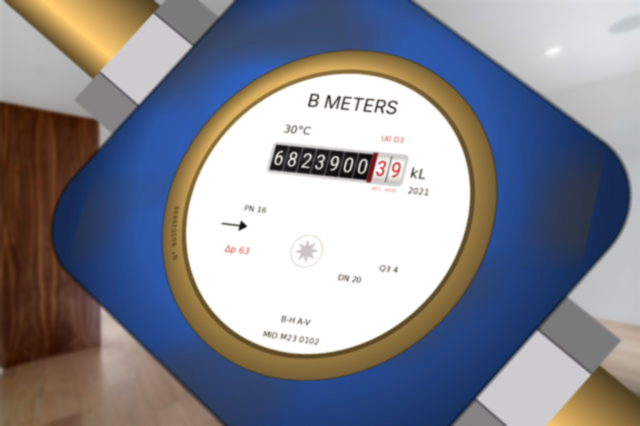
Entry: 6823900.39kL
